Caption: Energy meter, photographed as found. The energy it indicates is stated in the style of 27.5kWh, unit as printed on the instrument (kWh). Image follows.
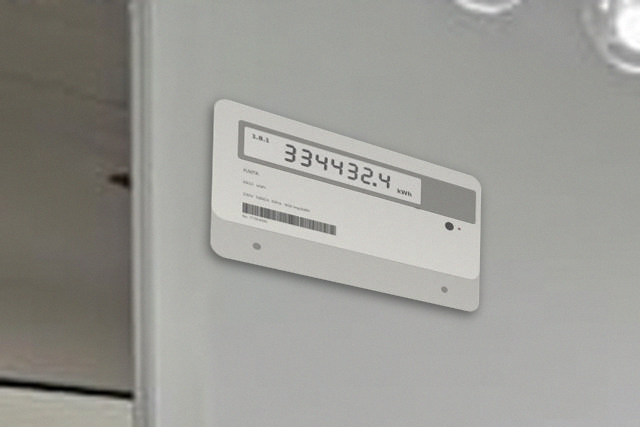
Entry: 334432.4kWh
